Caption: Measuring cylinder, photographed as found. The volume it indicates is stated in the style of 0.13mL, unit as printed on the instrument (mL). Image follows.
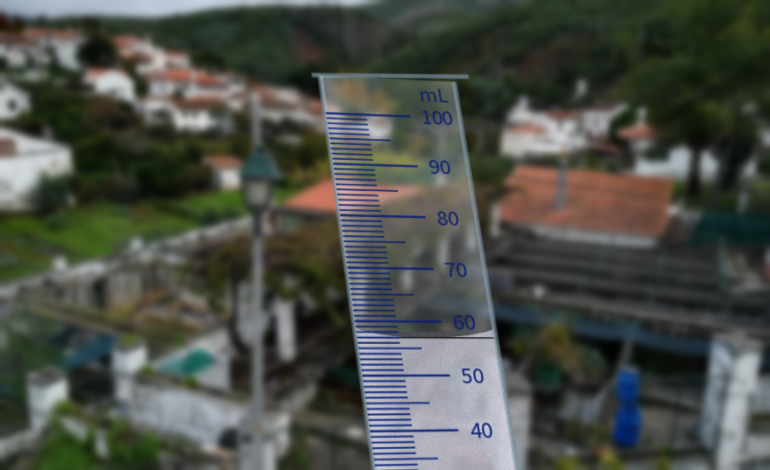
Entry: 57mL
